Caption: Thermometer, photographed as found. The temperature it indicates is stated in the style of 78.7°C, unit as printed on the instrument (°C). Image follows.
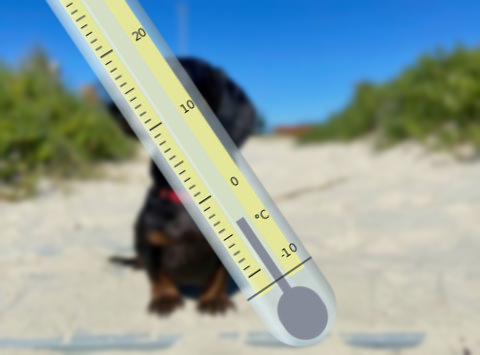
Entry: -4°C
